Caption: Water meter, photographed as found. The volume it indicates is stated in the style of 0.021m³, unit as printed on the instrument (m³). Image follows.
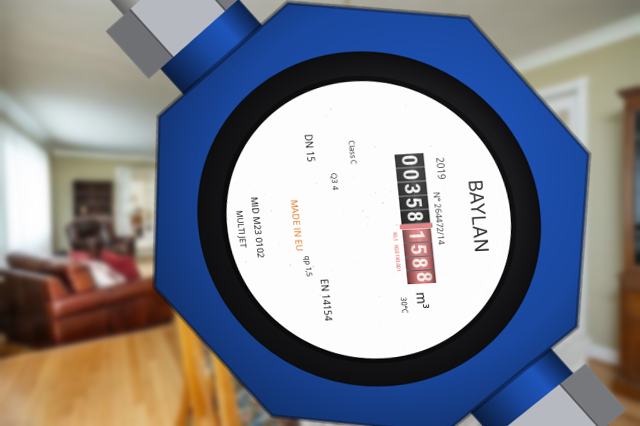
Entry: 358.1588m³
